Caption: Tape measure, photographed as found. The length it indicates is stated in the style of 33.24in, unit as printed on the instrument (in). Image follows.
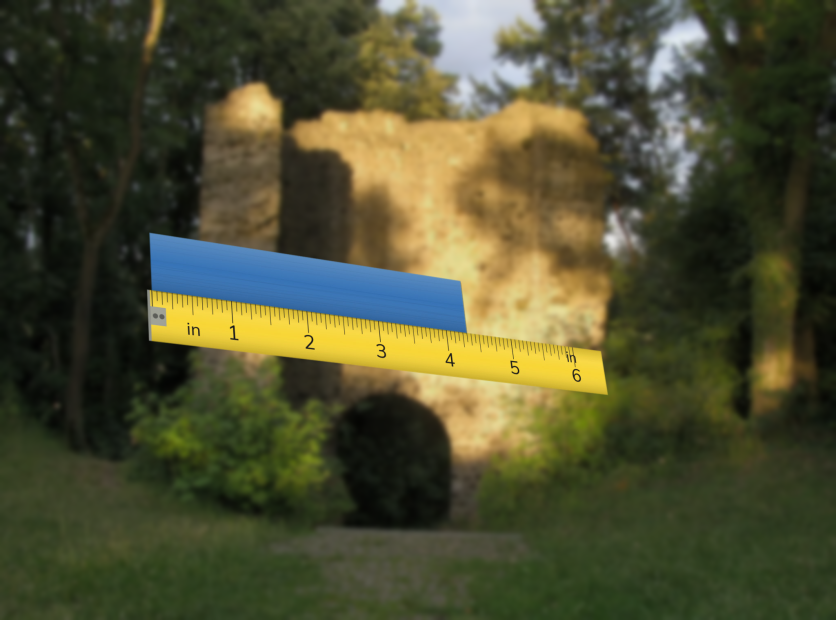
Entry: 4.3125in
